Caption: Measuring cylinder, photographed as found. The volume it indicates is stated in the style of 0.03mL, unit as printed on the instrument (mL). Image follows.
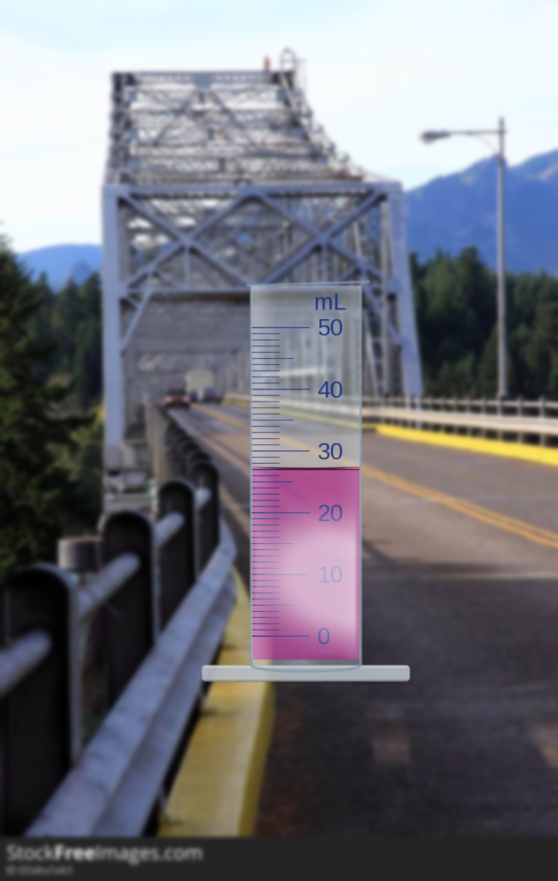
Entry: 27mL
